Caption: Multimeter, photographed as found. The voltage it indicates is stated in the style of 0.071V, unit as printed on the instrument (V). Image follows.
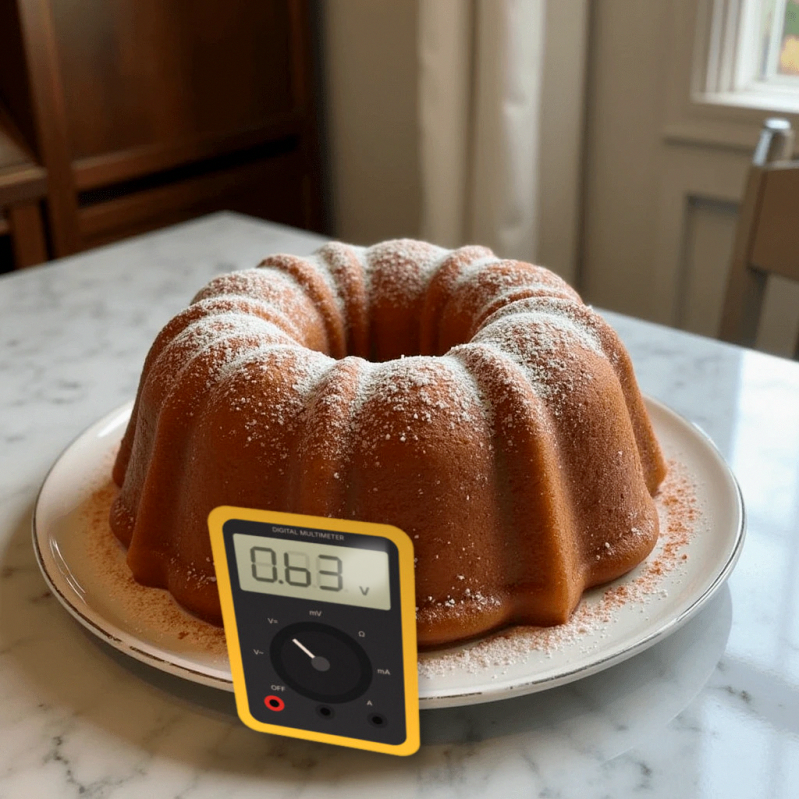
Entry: 0.63V
